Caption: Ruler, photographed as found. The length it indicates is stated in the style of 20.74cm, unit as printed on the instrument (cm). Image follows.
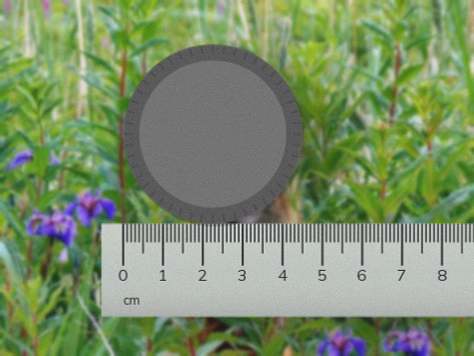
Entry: 4.5cm
